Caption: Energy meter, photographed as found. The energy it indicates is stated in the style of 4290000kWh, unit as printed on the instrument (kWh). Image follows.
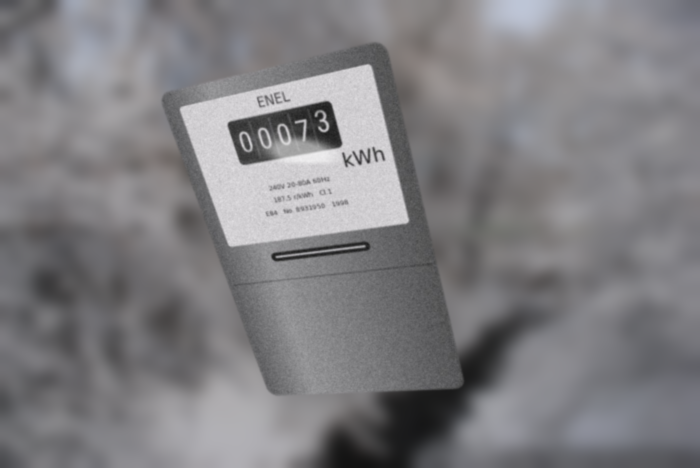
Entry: 73kWh
